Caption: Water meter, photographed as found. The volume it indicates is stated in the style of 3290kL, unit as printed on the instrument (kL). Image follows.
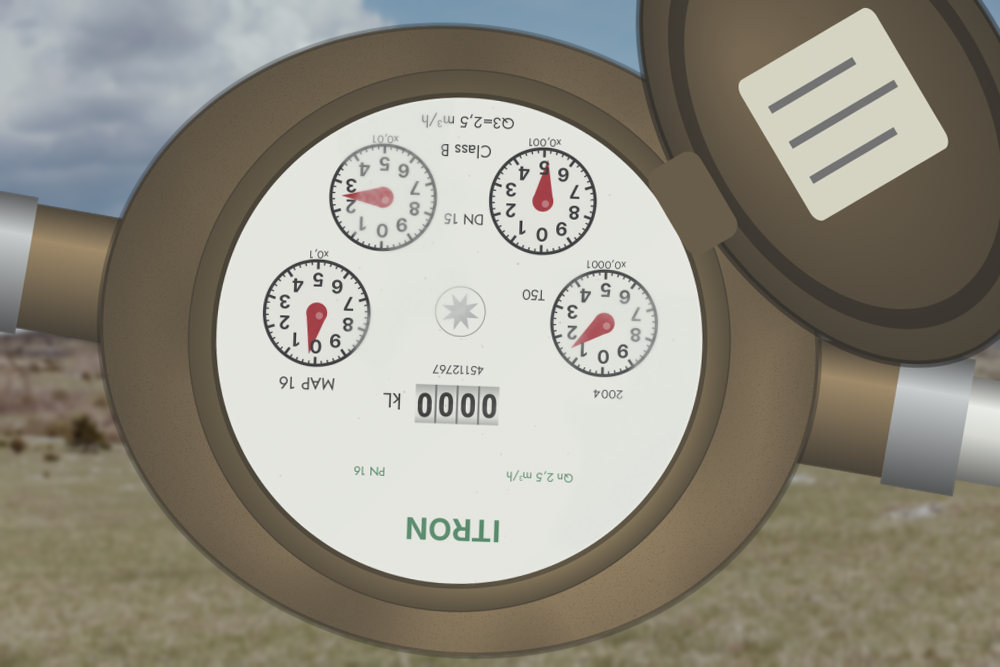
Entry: 0.0251kL
